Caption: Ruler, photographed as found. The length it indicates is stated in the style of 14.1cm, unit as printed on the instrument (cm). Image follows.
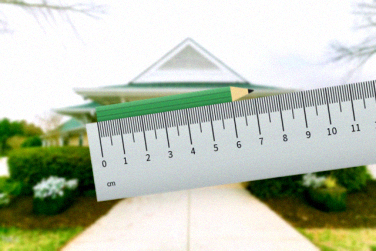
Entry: 7cm
